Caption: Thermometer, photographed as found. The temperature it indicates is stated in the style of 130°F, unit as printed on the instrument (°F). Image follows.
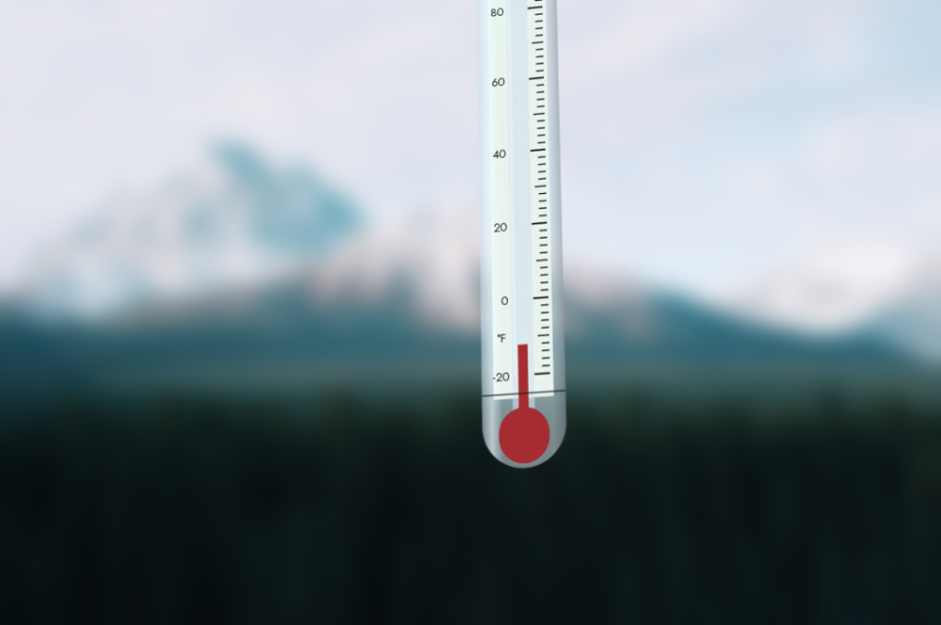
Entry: -12°F
